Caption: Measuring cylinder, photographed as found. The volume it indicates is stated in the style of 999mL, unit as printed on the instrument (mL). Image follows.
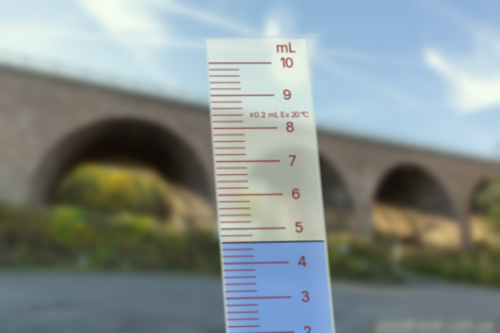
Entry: 4.6mL
